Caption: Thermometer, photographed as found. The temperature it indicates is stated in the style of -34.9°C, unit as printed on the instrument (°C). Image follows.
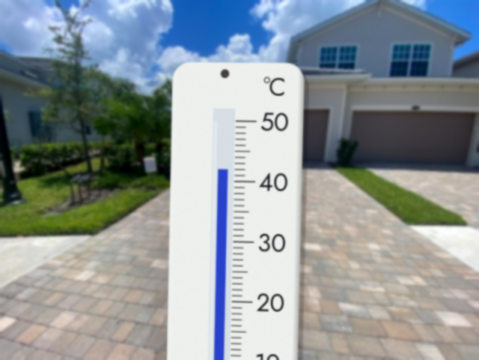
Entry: 42°C
